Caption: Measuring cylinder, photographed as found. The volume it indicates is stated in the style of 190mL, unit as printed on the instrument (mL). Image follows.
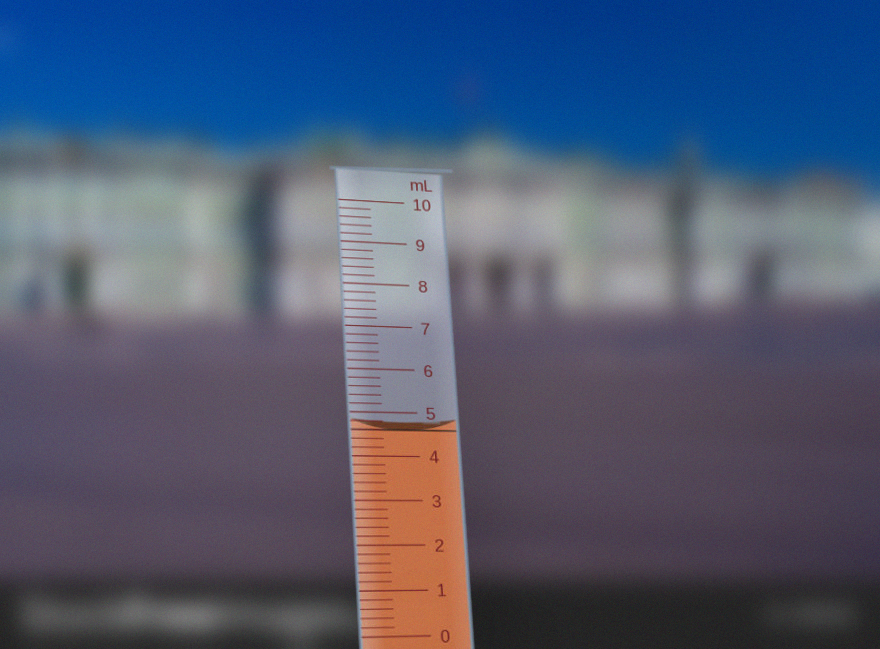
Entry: 4.6mL
